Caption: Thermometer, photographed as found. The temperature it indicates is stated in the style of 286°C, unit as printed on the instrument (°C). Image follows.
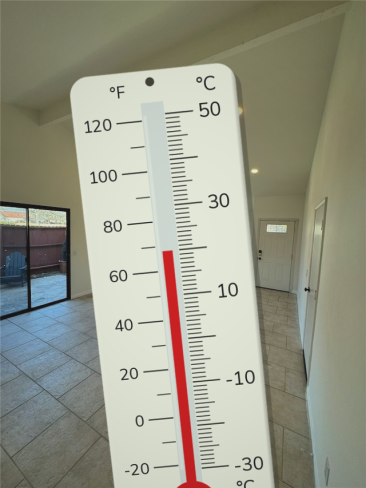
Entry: 20°C
